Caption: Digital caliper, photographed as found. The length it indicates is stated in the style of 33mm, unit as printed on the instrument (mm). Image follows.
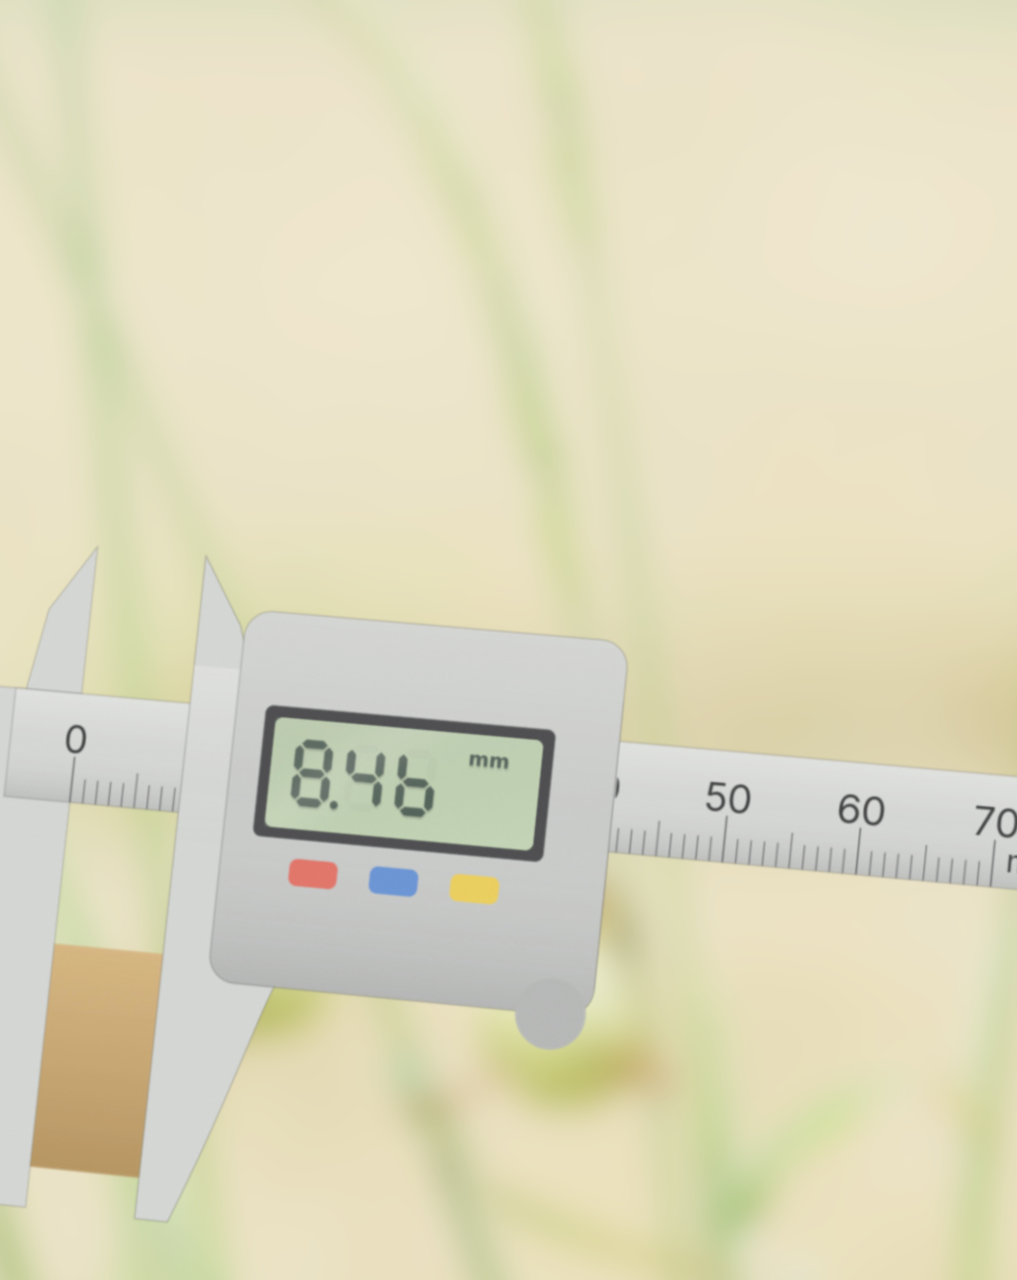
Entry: 8.46mm
